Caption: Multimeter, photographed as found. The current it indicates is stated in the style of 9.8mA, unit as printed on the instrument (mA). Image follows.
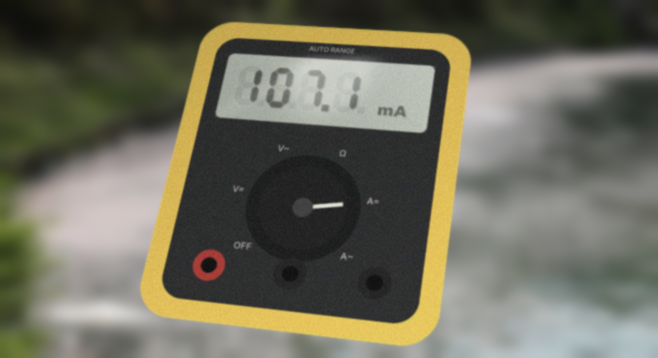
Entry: 107.1mA
